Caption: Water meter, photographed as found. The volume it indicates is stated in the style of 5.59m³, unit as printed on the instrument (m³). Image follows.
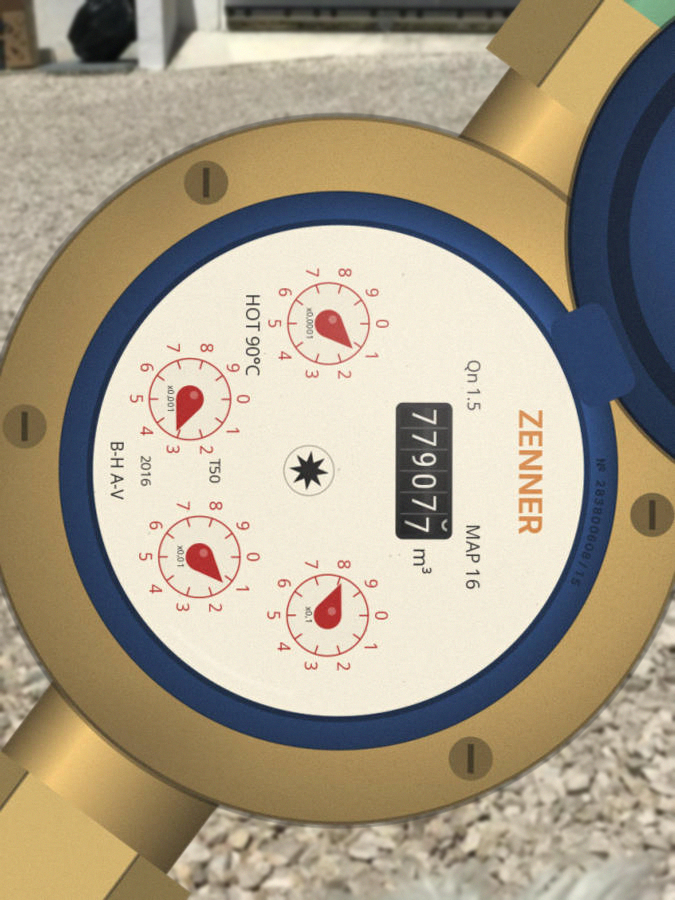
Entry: 779076.8131m³
